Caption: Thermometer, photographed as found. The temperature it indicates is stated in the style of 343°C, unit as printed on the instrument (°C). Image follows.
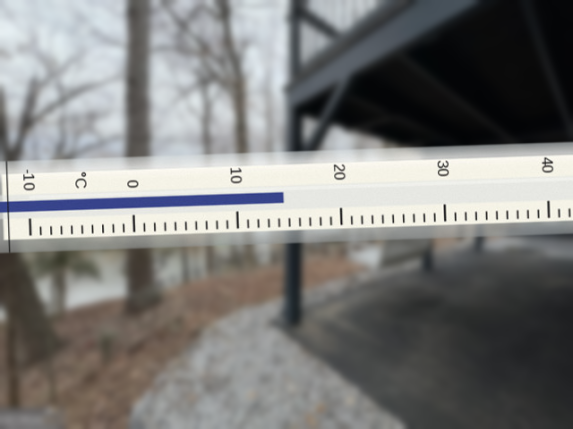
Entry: 14.5°C
